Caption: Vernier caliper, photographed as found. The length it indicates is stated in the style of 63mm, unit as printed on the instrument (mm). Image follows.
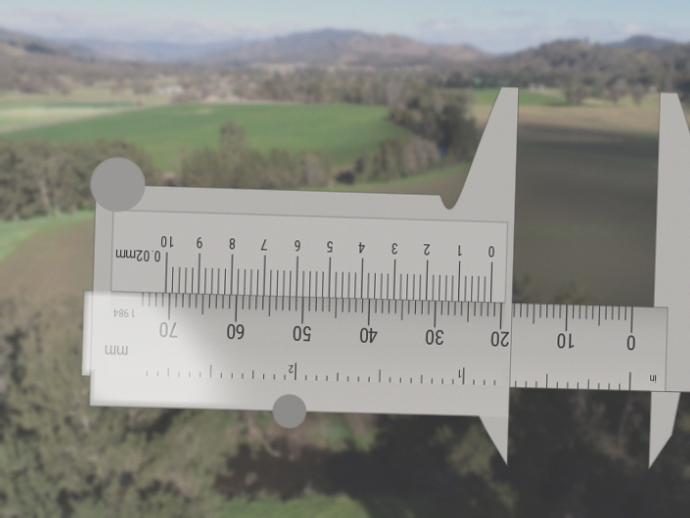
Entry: 21.6mm
